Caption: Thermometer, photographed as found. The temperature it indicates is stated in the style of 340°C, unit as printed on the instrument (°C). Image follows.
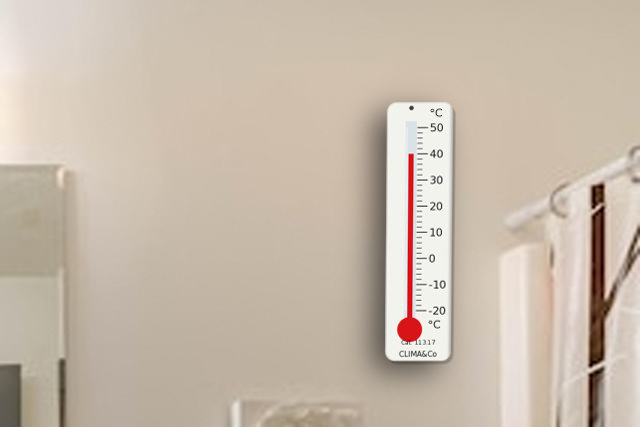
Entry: 40°C
